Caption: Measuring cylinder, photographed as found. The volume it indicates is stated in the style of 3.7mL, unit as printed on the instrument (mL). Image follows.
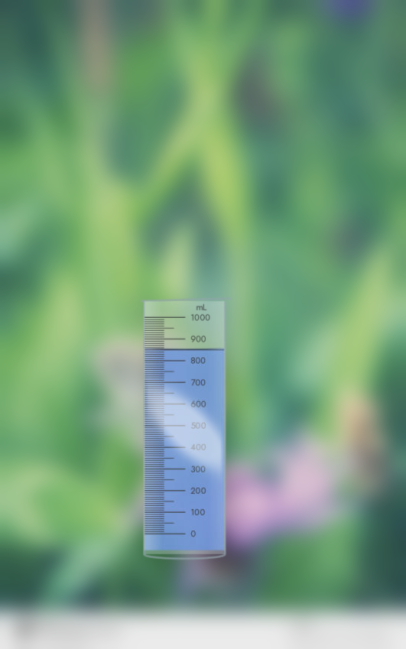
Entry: 850mL
